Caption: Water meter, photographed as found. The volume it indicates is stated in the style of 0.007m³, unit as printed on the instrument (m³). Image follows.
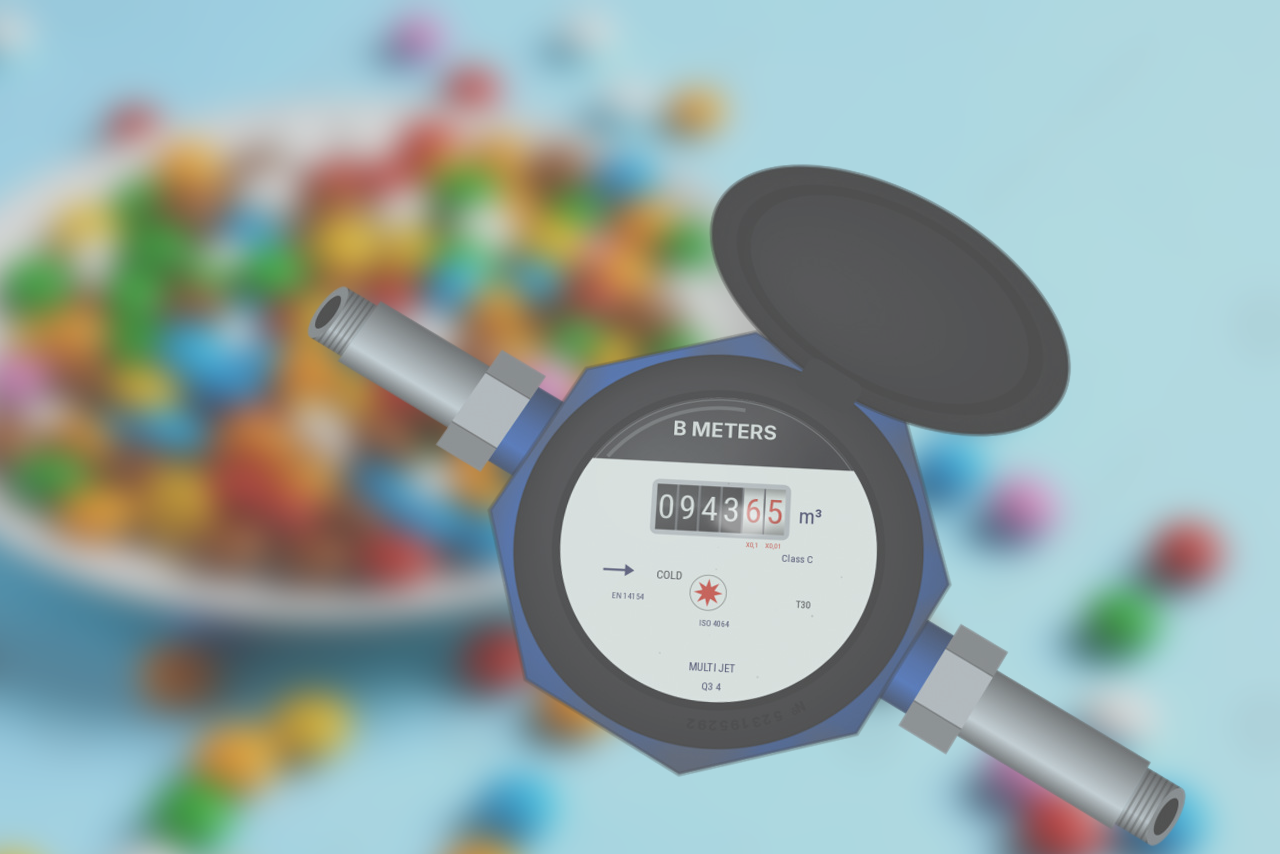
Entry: 943.65m³
